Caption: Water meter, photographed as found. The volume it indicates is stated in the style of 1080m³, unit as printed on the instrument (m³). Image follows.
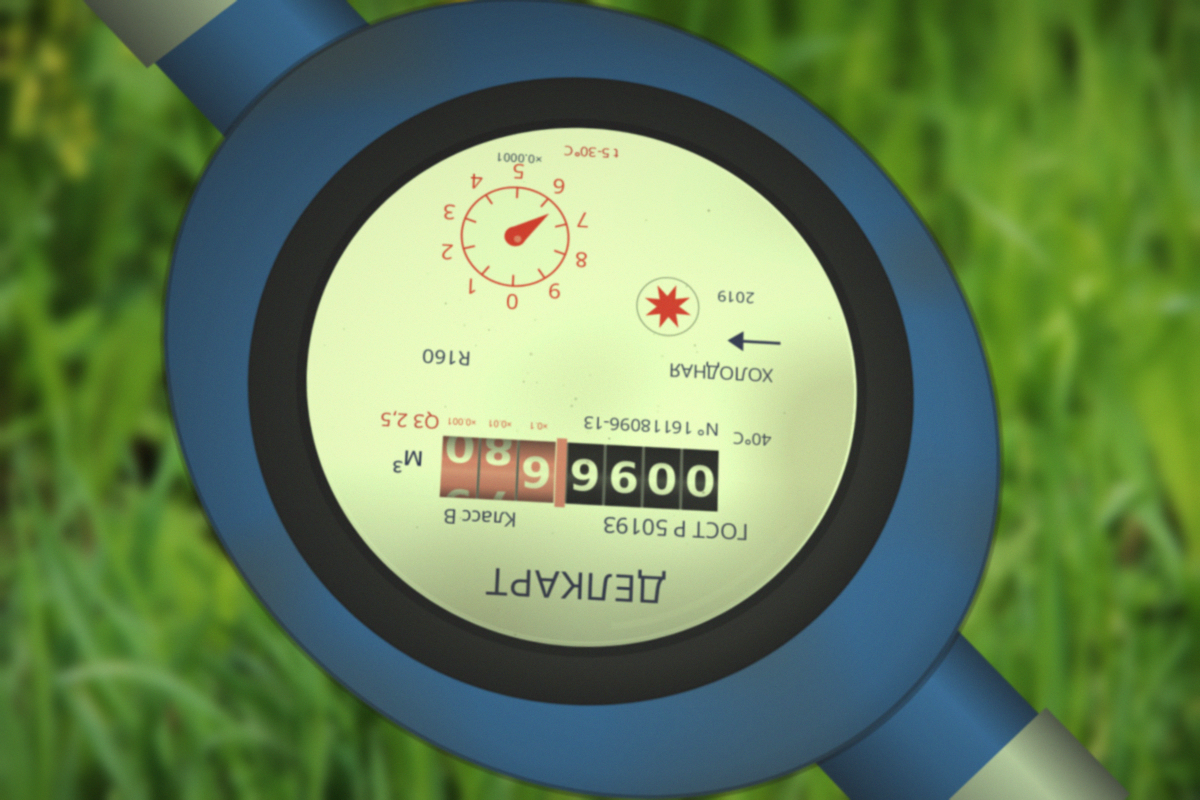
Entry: 96.6796m³
